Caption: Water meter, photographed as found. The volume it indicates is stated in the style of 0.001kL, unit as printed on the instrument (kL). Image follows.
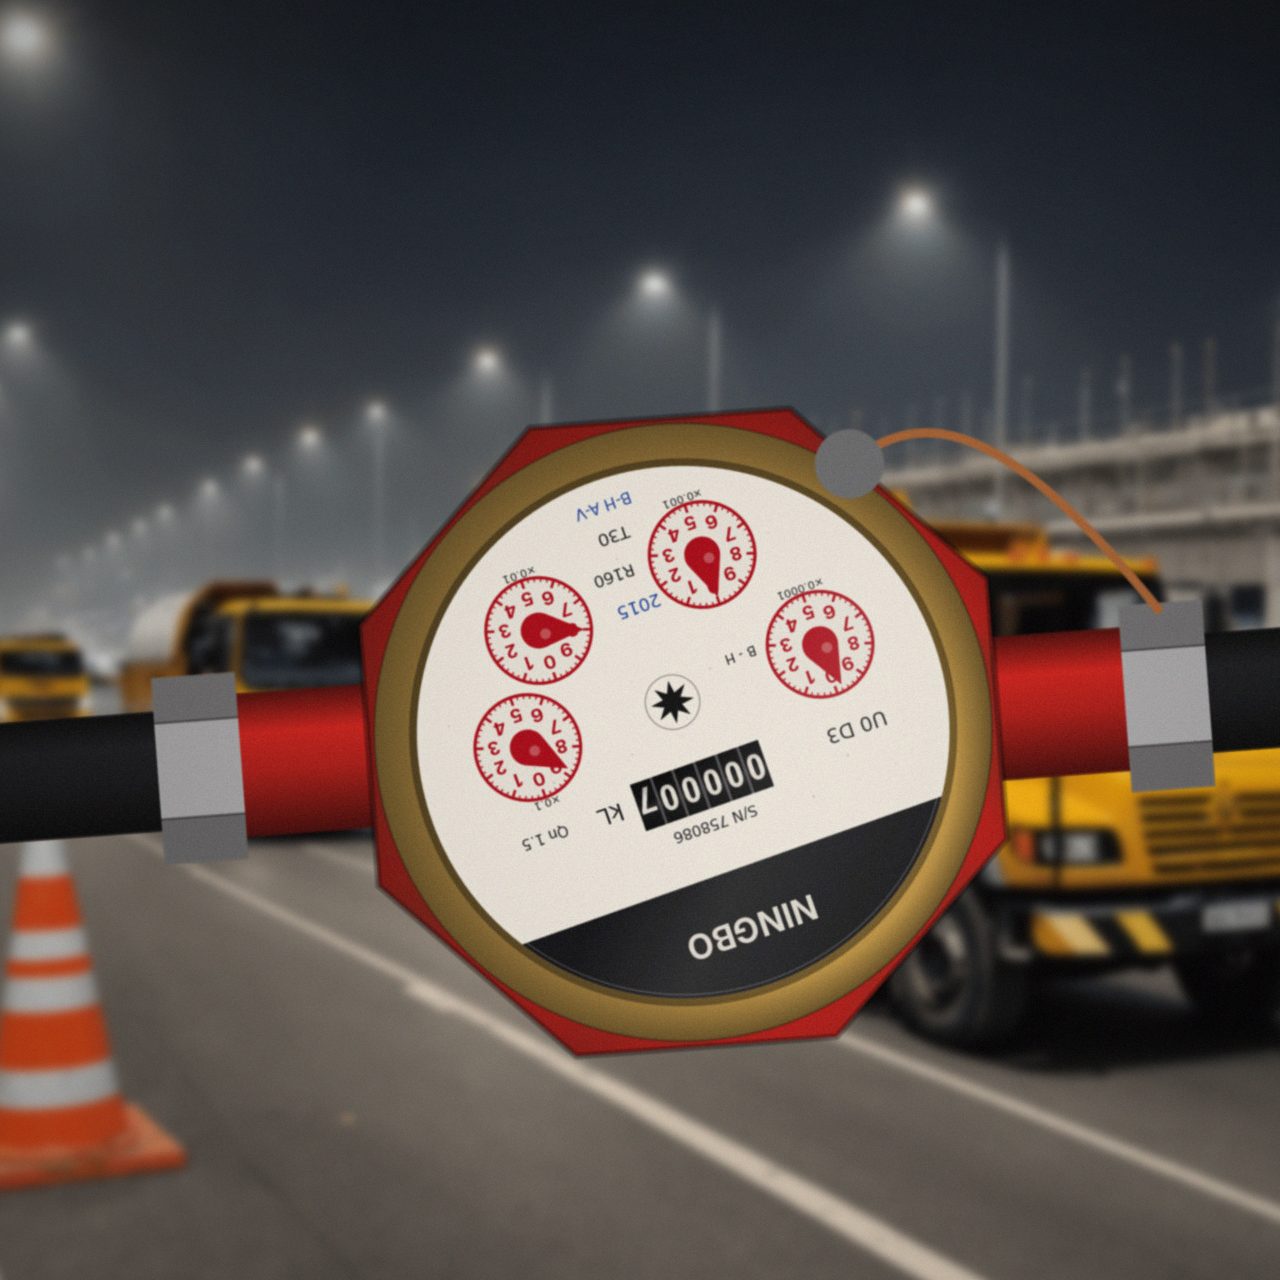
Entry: 6.8799kL
